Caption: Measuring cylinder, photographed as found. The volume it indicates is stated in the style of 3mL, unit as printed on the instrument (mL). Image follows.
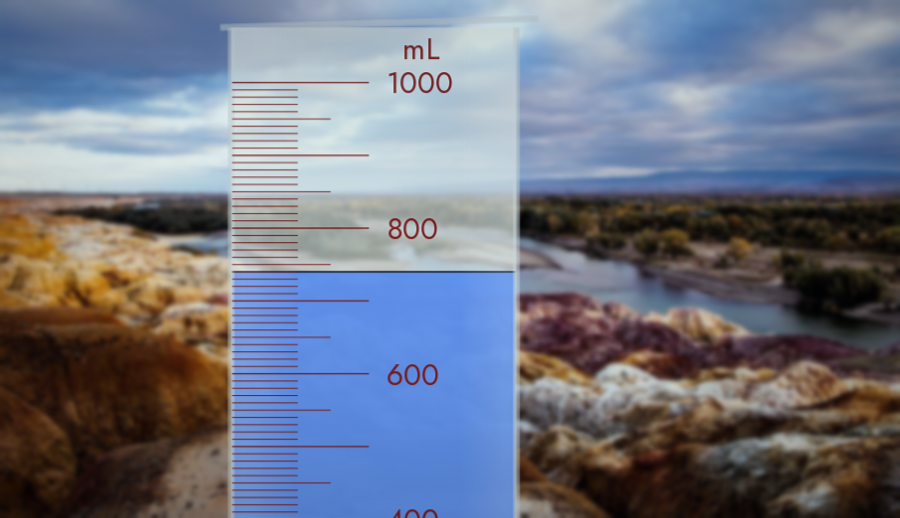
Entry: 740mL
